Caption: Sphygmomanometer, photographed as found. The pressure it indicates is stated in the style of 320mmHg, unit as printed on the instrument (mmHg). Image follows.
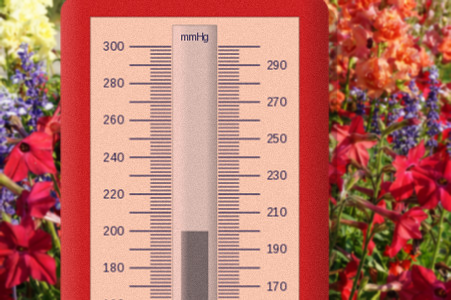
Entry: 200mmHg
